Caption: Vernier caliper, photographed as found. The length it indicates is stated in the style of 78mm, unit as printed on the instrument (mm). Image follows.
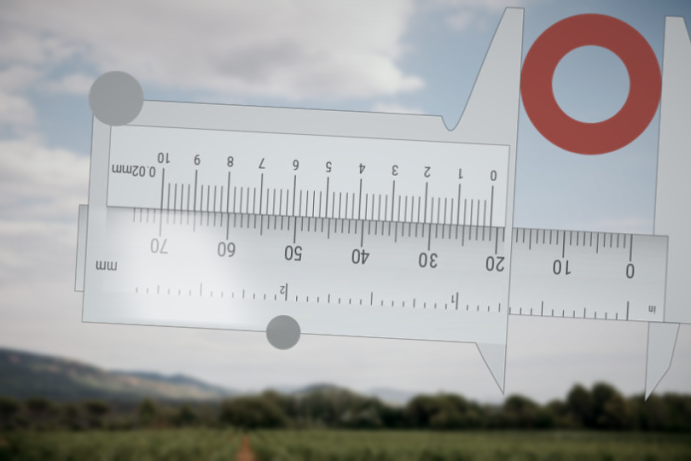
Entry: 21.0mm
